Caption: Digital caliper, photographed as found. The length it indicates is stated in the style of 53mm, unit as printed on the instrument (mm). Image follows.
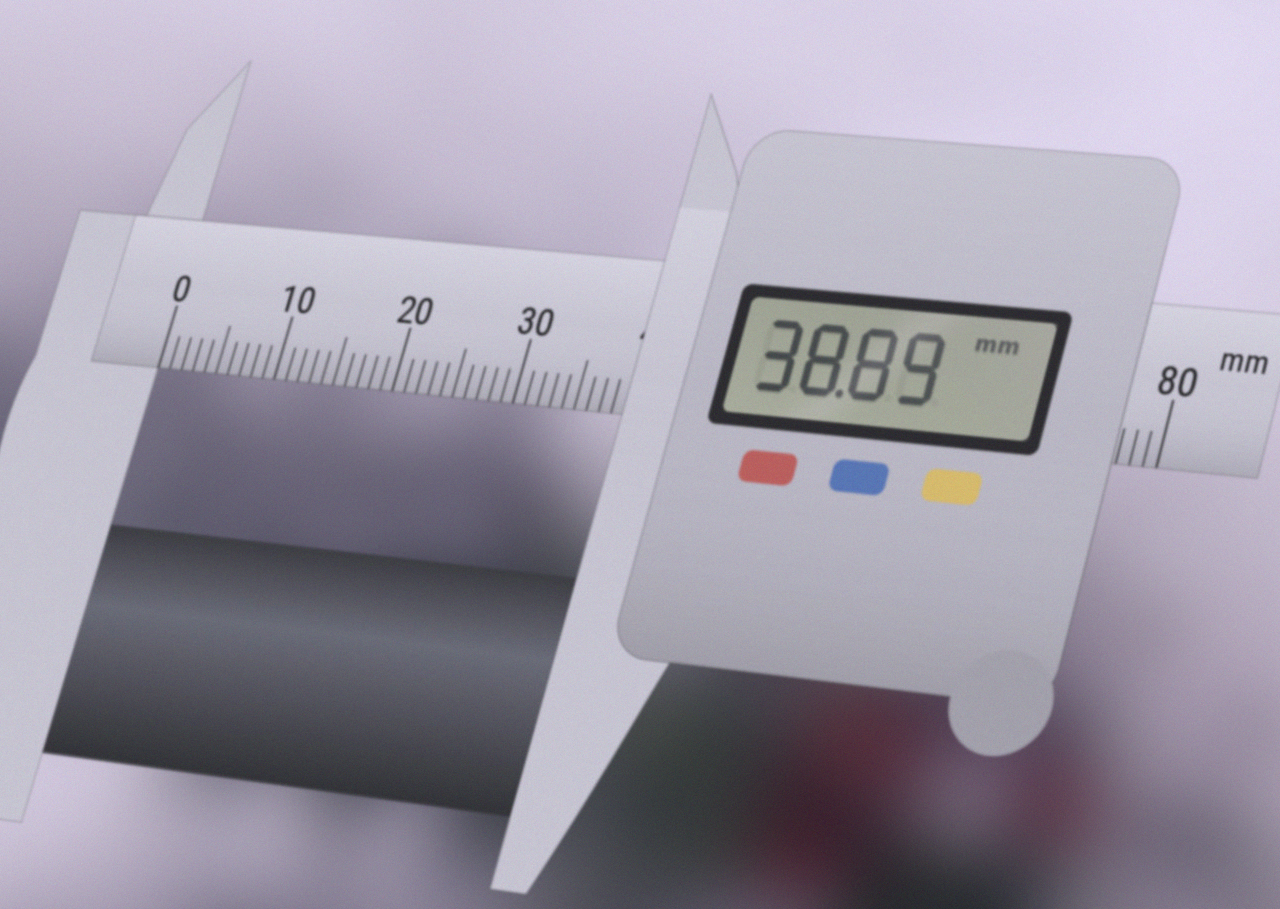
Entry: 38.89mm
